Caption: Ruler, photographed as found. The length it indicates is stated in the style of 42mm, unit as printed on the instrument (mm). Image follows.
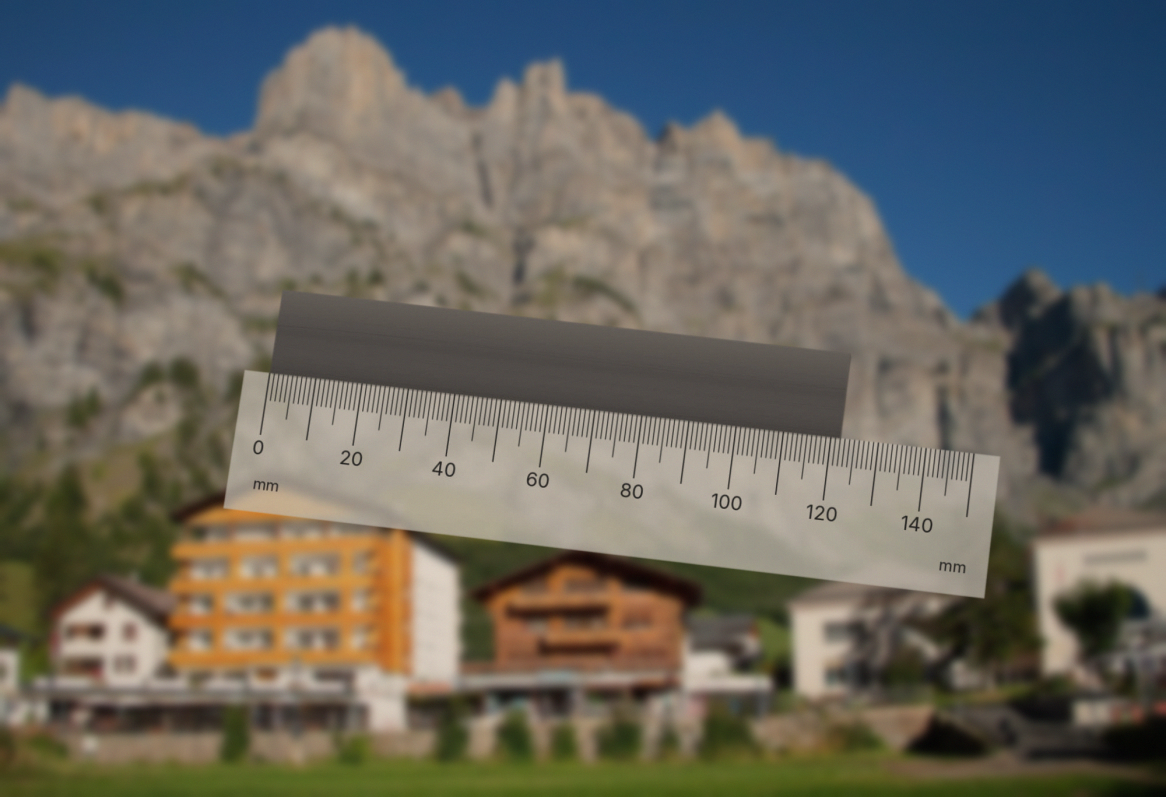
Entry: 122mm
